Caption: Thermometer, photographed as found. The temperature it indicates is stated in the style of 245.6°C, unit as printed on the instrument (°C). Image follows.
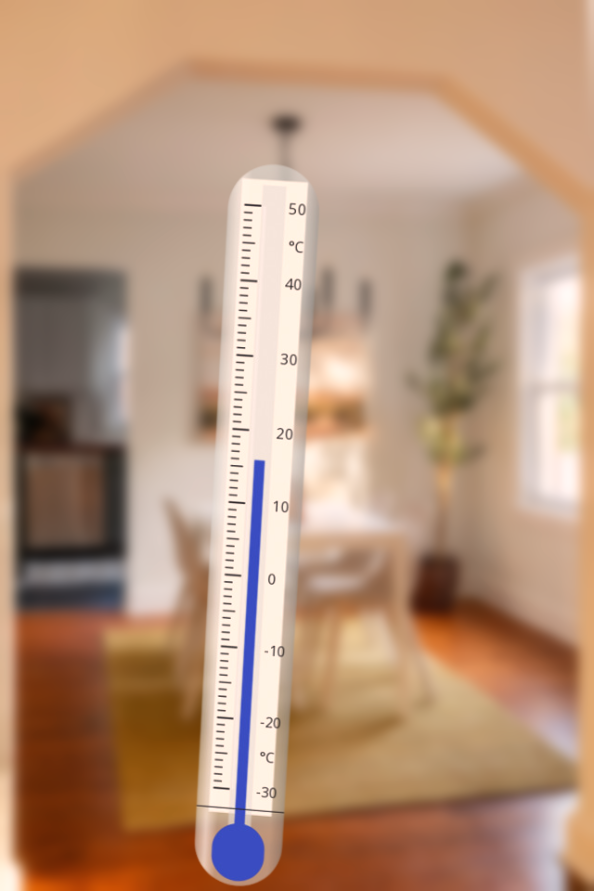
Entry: 16°C
